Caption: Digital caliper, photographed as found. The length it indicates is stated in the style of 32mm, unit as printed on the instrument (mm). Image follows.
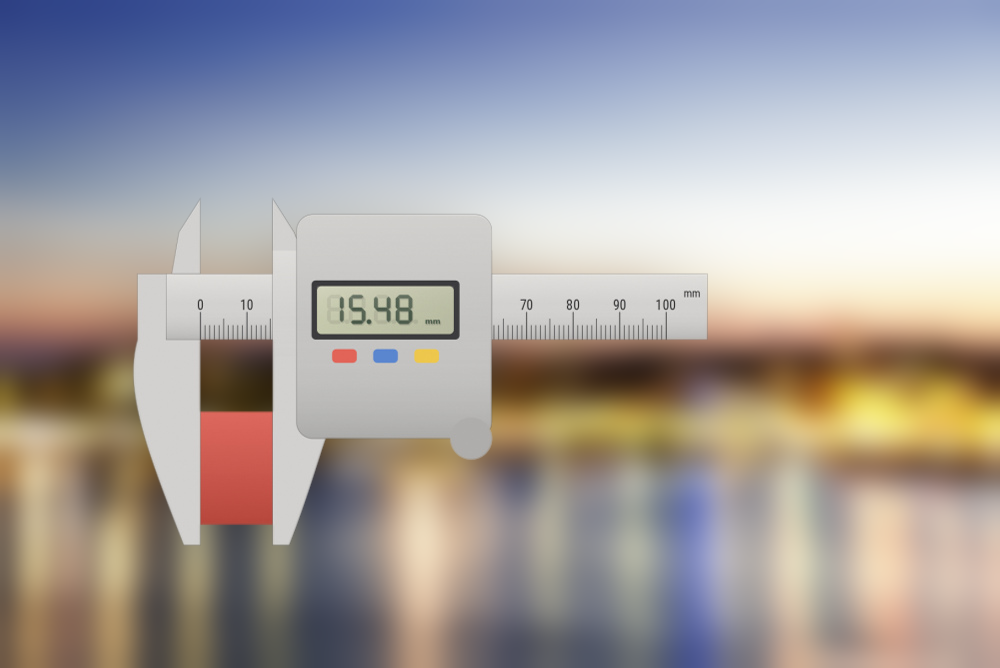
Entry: 15.48mm
